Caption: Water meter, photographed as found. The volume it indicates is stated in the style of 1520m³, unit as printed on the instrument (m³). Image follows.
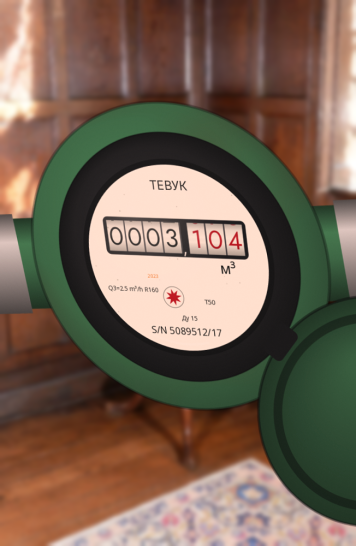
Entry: 3.104m³
